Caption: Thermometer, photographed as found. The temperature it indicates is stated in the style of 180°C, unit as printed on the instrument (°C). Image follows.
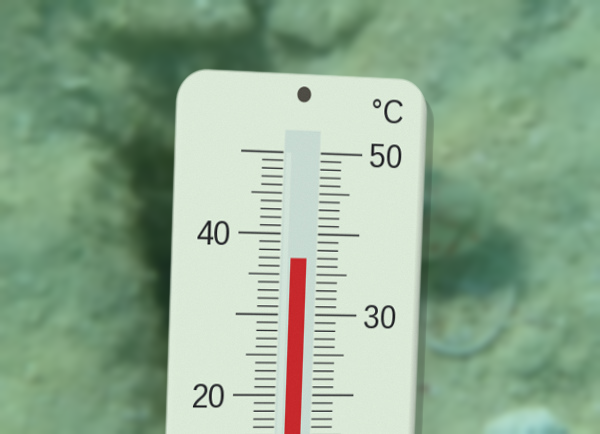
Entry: 37°C
